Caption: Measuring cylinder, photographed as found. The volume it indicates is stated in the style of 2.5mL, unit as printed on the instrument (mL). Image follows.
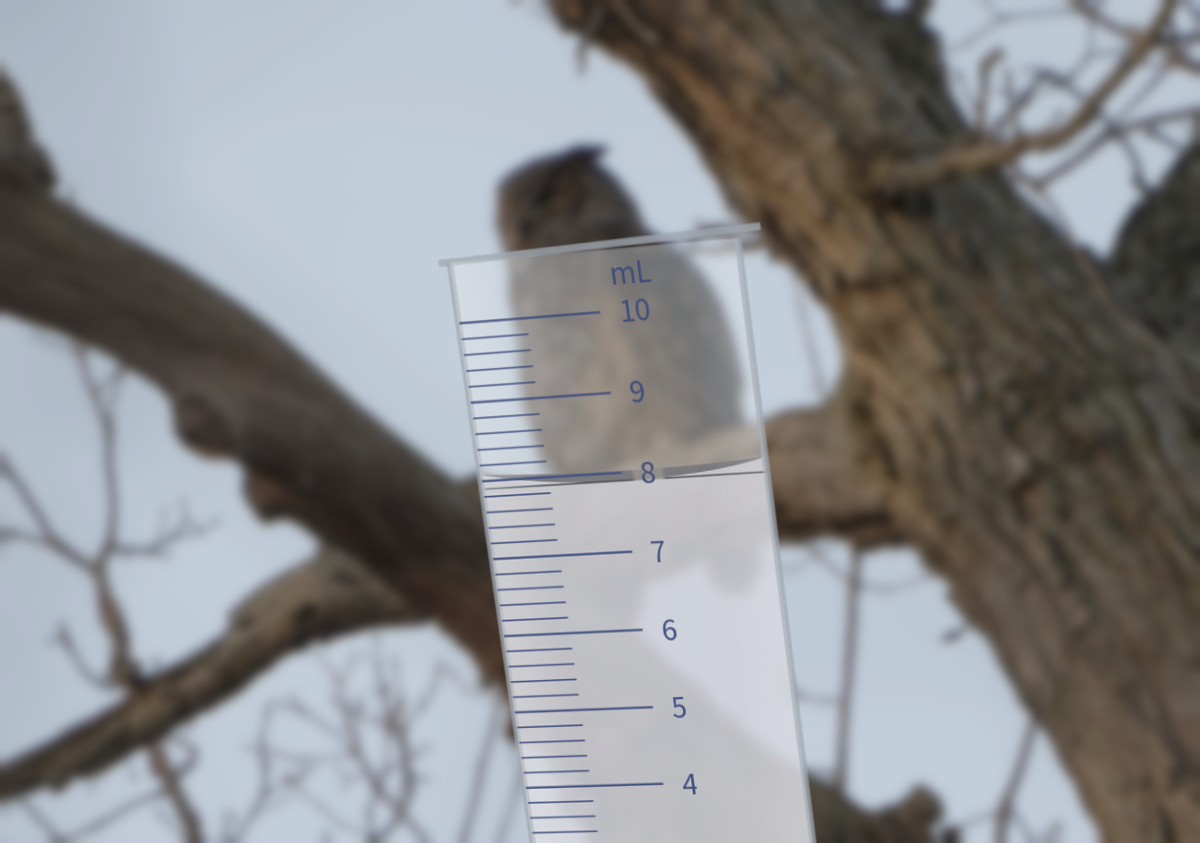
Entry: 7.9mL
